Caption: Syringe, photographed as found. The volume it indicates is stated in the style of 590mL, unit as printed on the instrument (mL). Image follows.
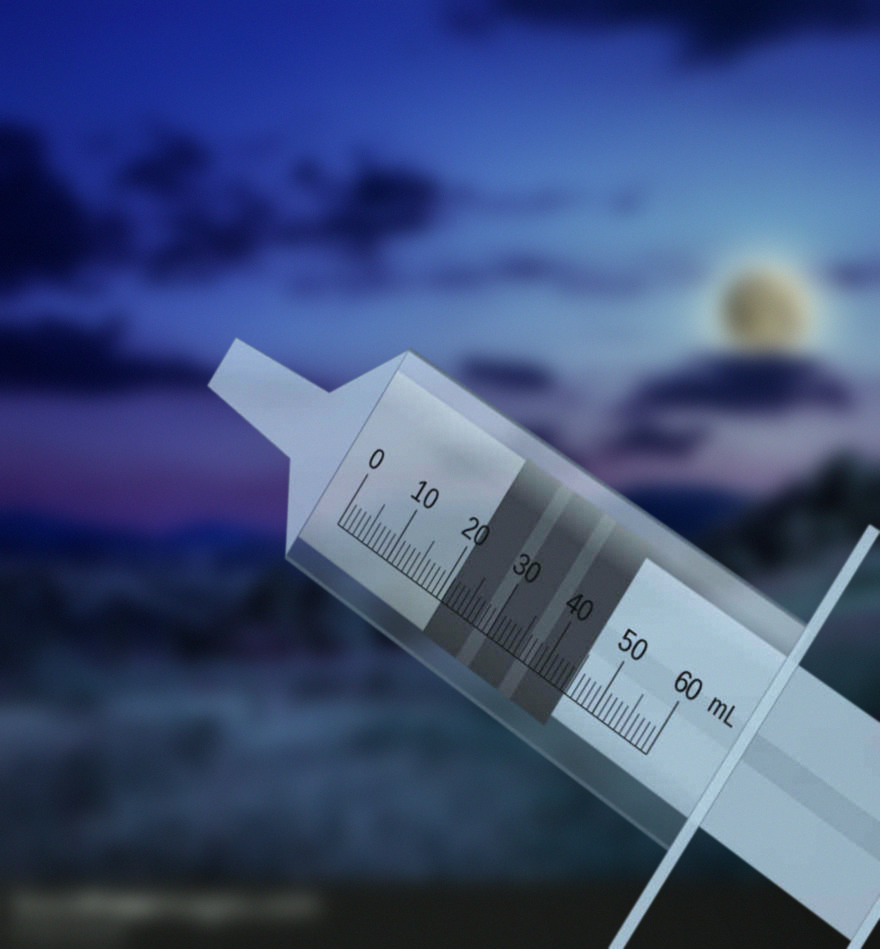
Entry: 21mL
